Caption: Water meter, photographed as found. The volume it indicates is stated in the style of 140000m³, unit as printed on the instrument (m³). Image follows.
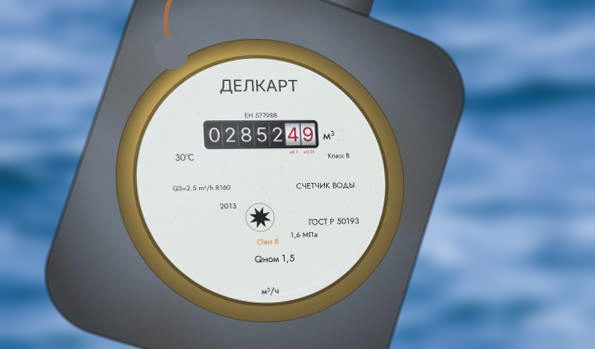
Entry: 2852.49m³
